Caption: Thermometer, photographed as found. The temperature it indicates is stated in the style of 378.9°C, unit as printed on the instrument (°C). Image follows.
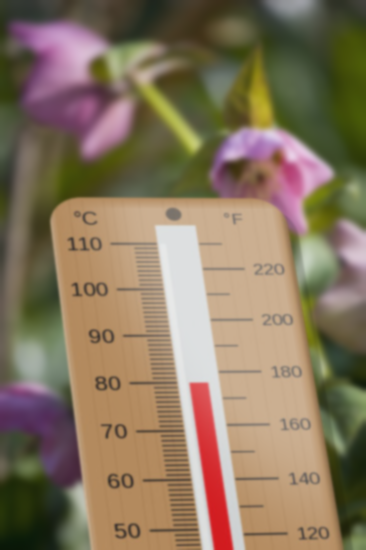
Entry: 80°C
